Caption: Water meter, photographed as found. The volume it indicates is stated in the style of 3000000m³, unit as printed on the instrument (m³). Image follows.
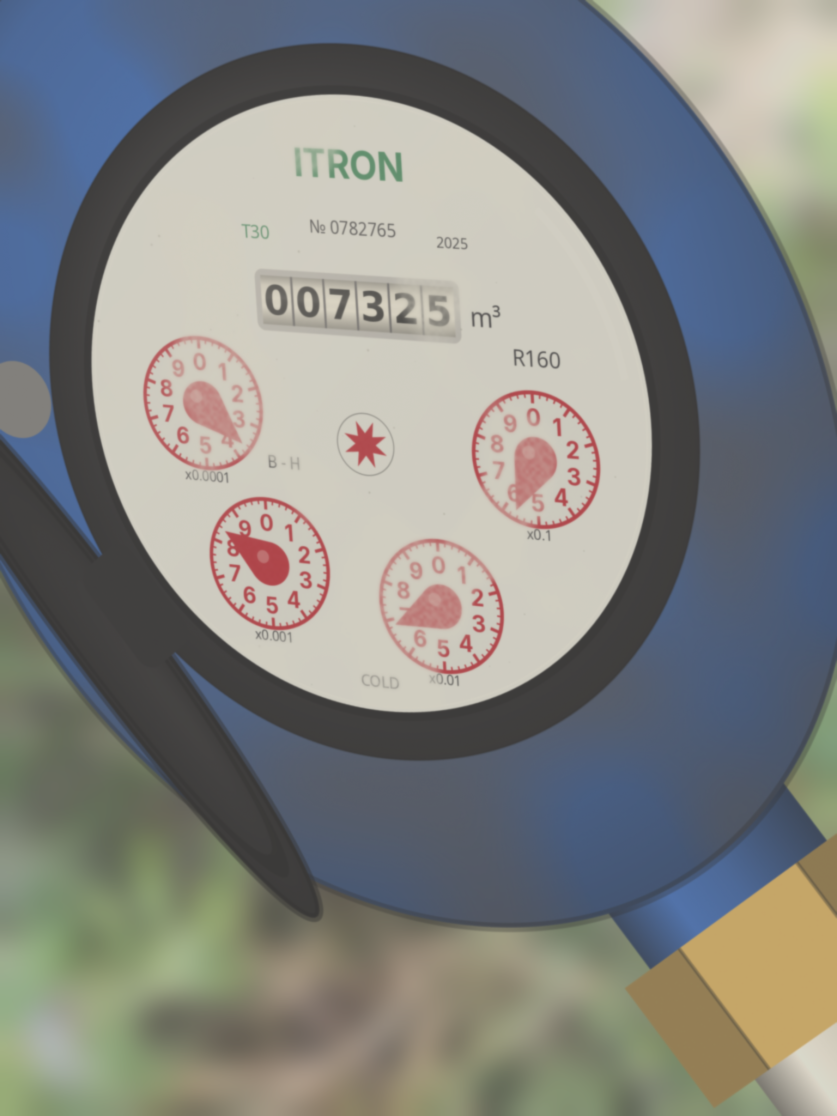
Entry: 7325.5683m³
